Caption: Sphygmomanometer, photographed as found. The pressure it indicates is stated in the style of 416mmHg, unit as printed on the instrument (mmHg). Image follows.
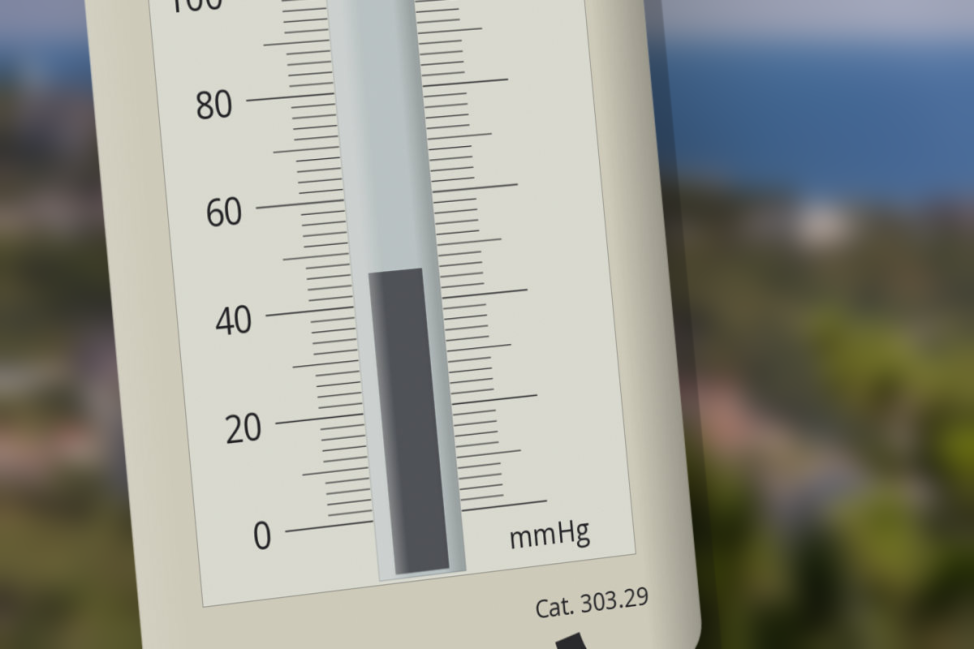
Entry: 46mmHg
